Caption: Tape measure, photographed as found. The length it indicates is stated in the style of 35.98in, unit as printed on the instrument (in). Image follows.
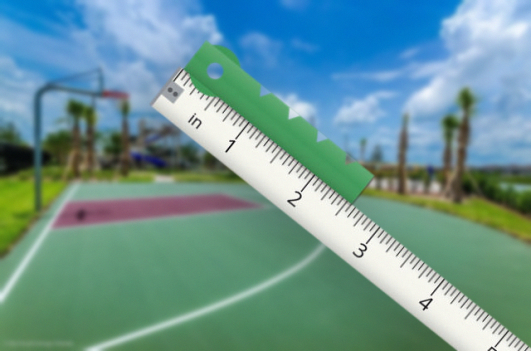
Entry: 2.5625in
